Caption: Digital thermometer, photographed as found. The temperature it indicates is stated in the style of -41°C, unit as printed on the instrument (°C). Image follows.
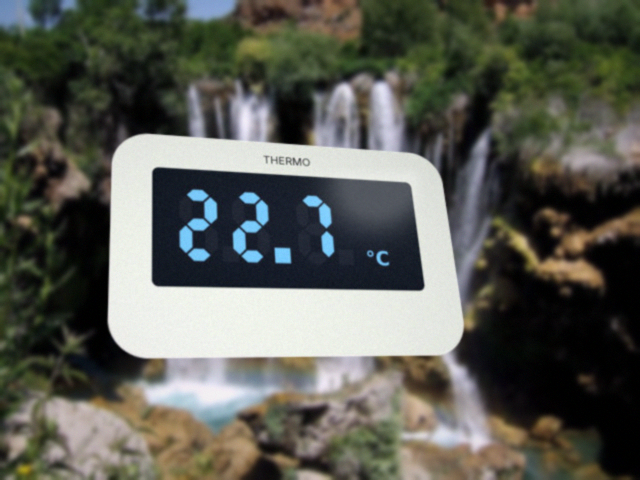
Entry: 22.7°C
